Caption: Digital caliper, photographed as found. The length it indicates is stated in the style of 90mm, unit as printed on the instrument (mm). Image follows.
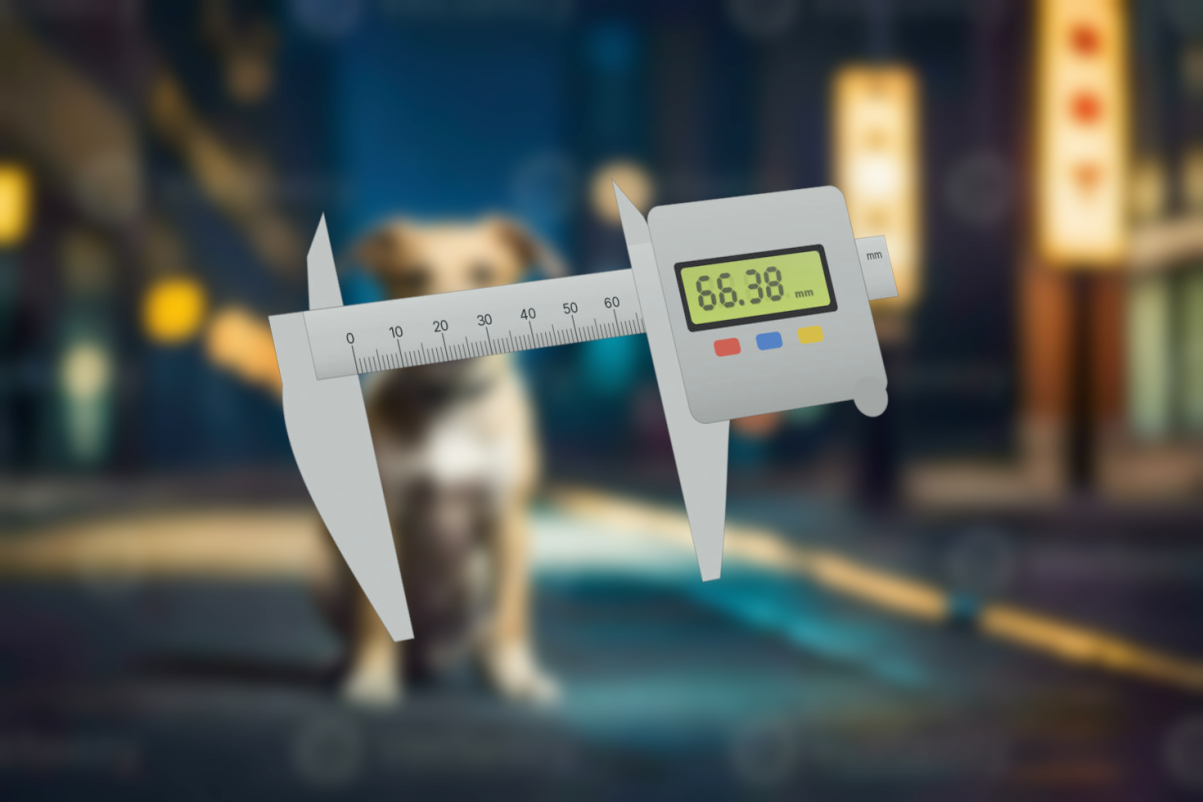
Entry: 66.38mm
